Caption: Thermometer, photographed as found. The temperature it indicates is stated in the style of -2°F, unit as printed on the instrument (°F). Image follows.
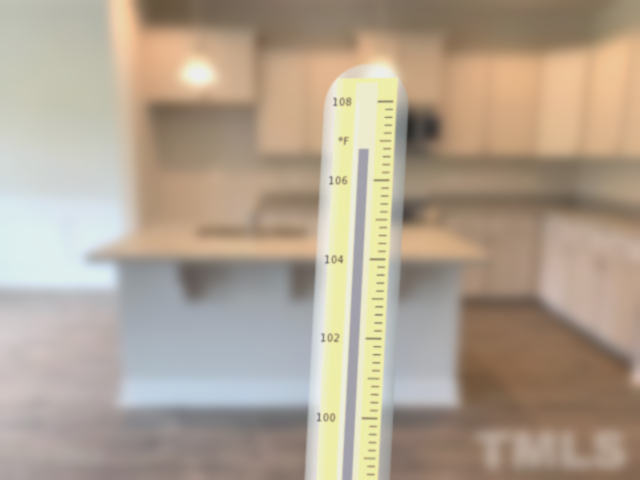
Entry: 106.8°F
